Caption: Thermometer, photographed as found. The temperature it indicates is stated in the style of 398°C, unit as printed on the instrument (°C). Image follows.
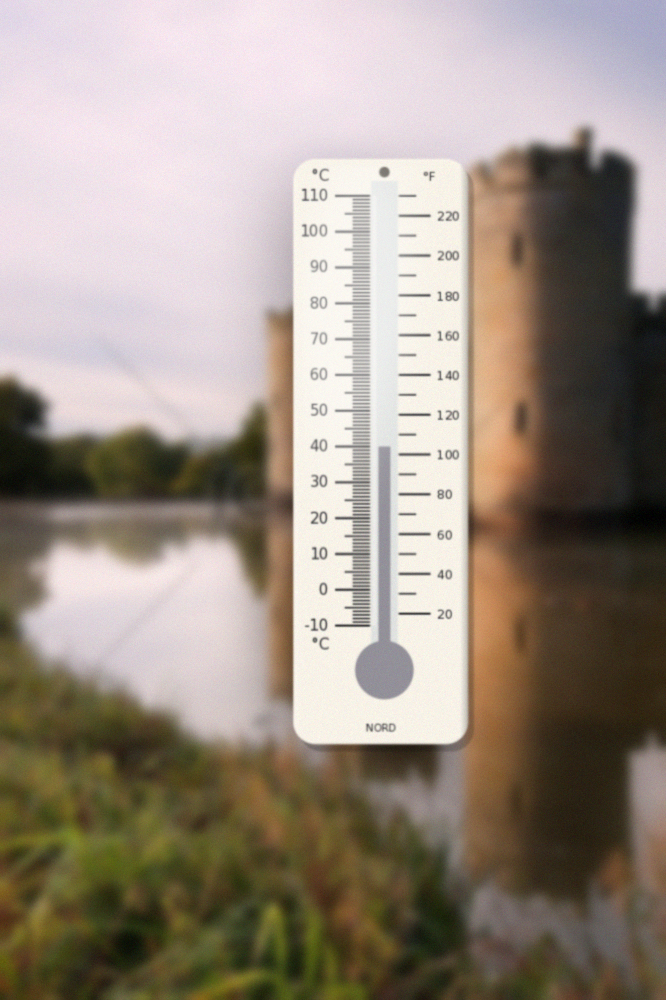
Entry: 40°C
